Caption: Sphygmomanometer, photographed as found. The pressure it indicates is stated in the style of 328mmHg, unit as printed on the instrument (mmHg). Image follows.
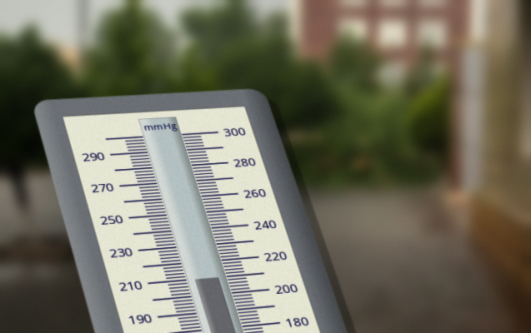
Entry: 210mmHg
